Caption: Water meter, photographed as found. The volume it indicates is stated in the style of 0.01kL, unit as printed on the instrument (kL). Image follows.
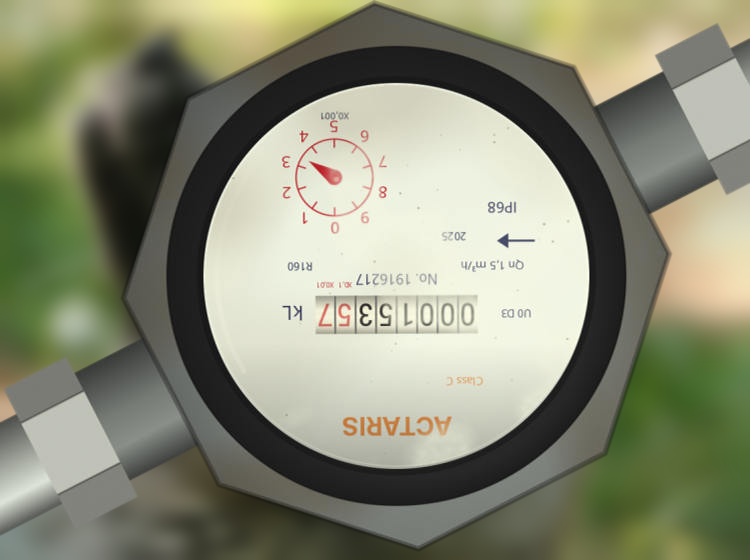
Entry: 153.573kL
